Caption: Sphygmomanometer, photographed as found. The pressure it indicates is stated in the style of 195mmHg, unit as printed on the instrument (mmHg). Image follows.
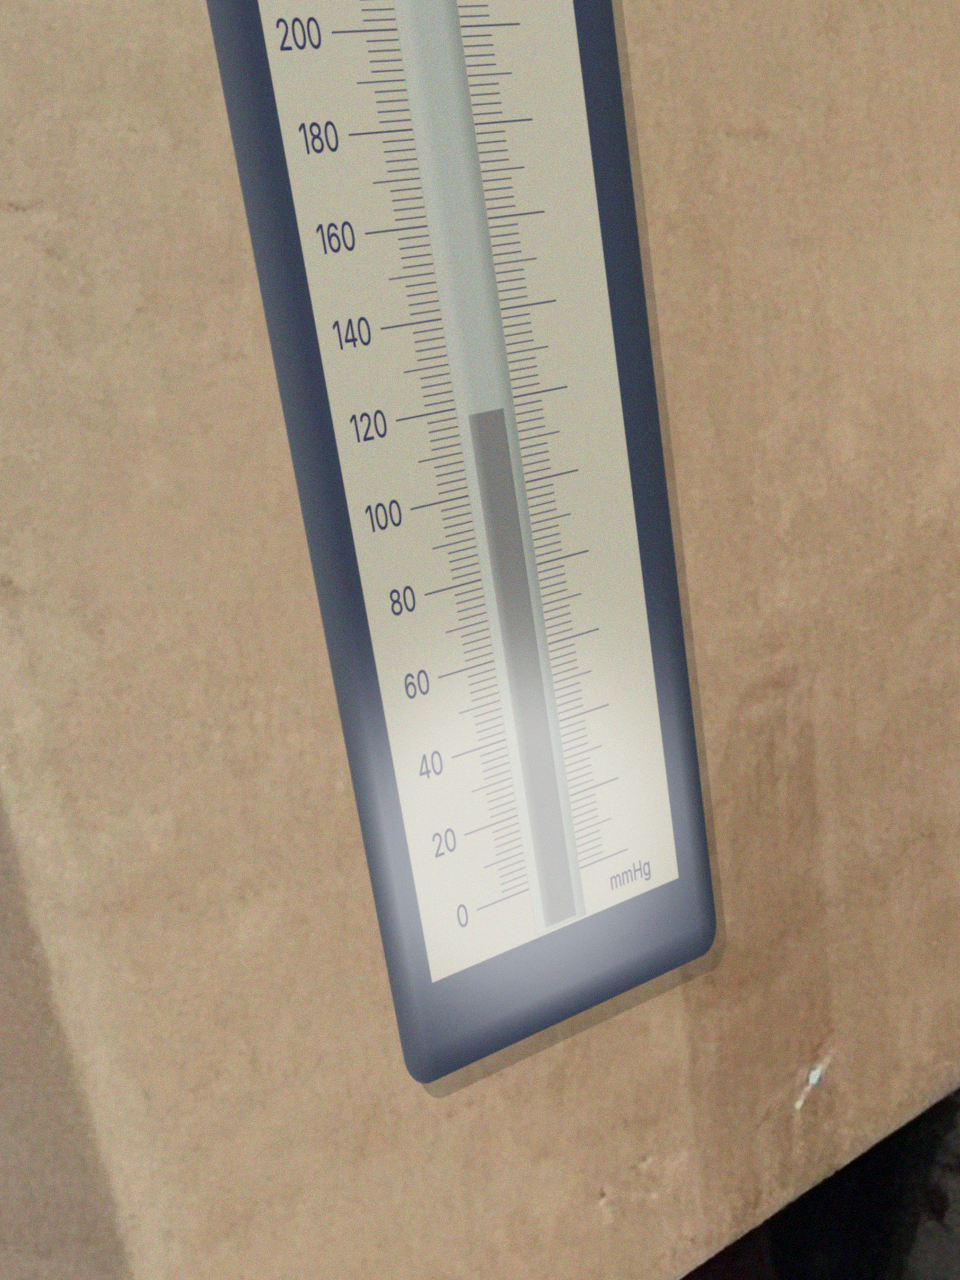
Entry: 118mmHg
